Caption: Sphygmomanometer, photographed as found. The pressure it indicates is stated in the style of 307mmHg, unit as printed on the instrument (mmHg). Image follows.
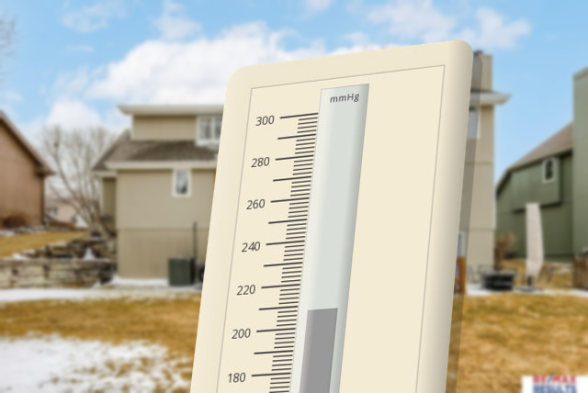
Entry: 208mmHg
